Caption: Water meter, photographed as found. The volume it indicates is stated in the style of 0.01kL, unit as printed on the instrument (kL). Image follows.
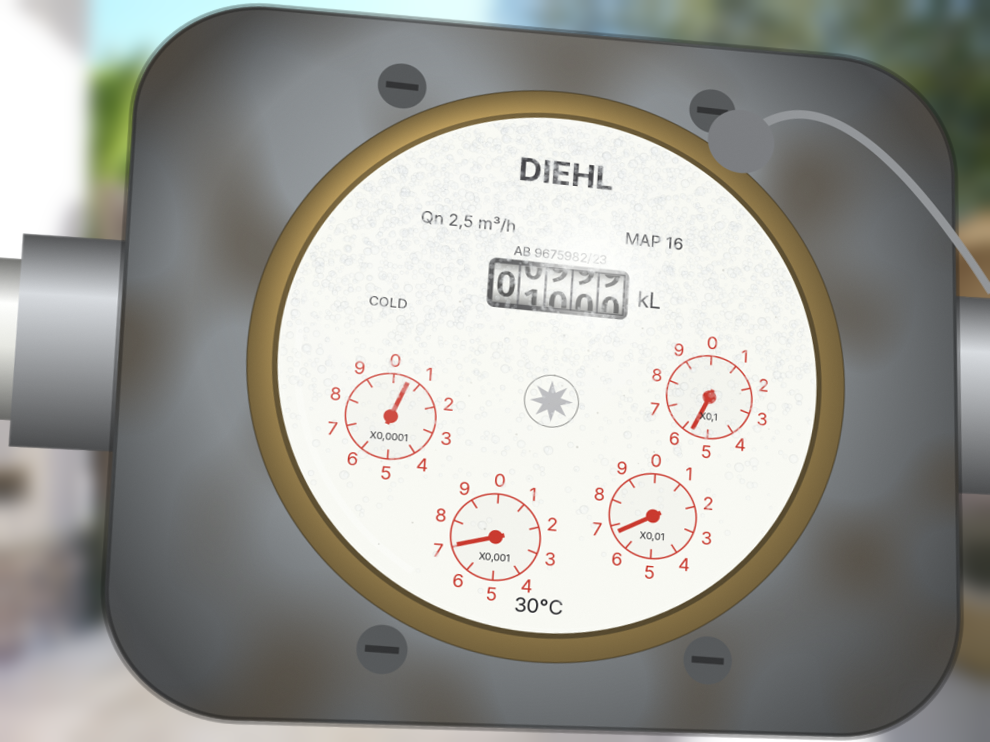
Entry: 999.5670kL
